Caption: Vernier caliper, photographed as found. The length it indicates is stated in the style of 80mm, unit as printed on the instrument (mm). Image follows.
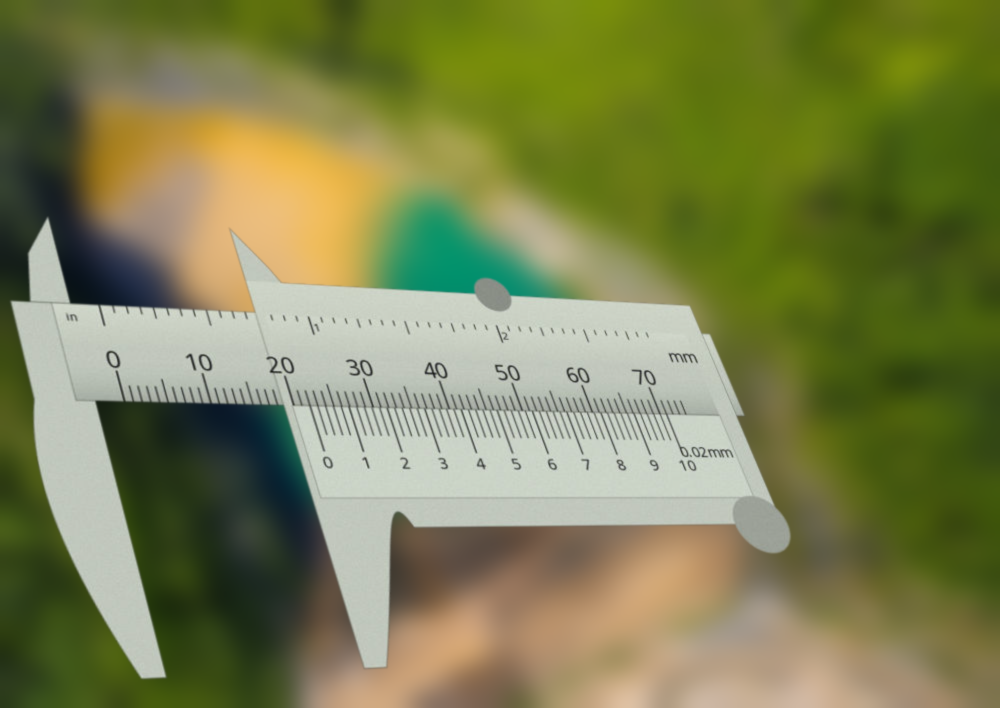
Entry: 22.0mm
